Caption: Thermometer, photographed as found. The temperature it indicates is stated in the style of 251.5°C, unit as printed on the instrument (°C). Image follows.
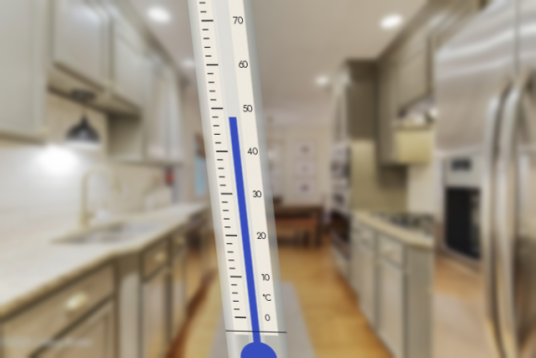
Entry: 48°C
